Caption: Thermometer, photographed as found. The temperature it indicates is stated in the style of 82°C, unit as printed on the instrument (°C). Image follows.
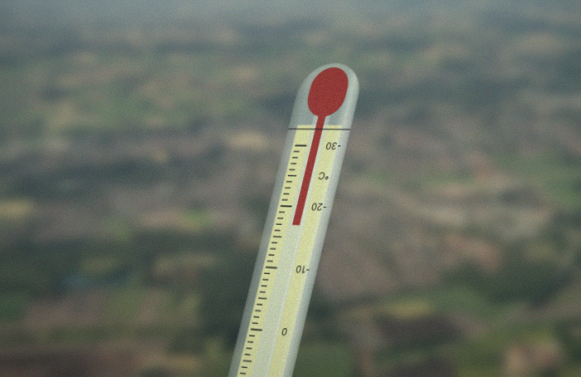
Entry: -17°C
